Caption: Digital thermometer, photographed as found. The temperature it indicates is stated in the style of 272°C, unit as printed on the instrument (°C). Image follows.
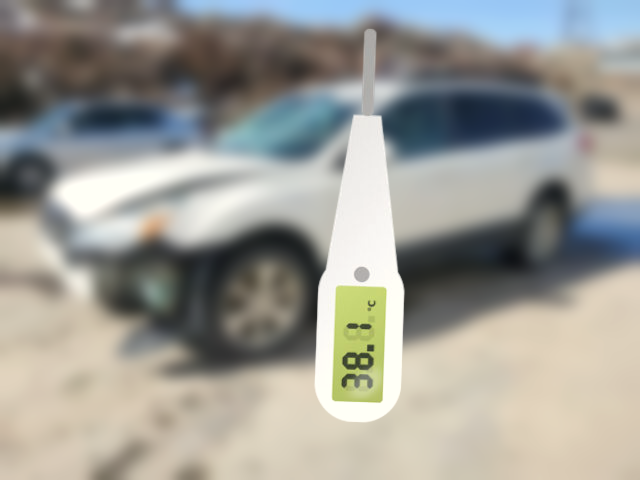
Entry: 38.1°C
